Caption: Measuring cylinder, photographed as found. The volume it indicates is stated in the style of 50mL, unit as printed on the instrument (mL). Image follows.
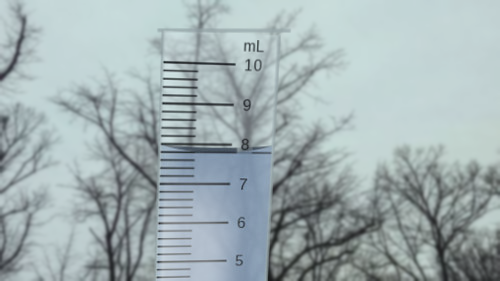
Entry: 7.8mL
